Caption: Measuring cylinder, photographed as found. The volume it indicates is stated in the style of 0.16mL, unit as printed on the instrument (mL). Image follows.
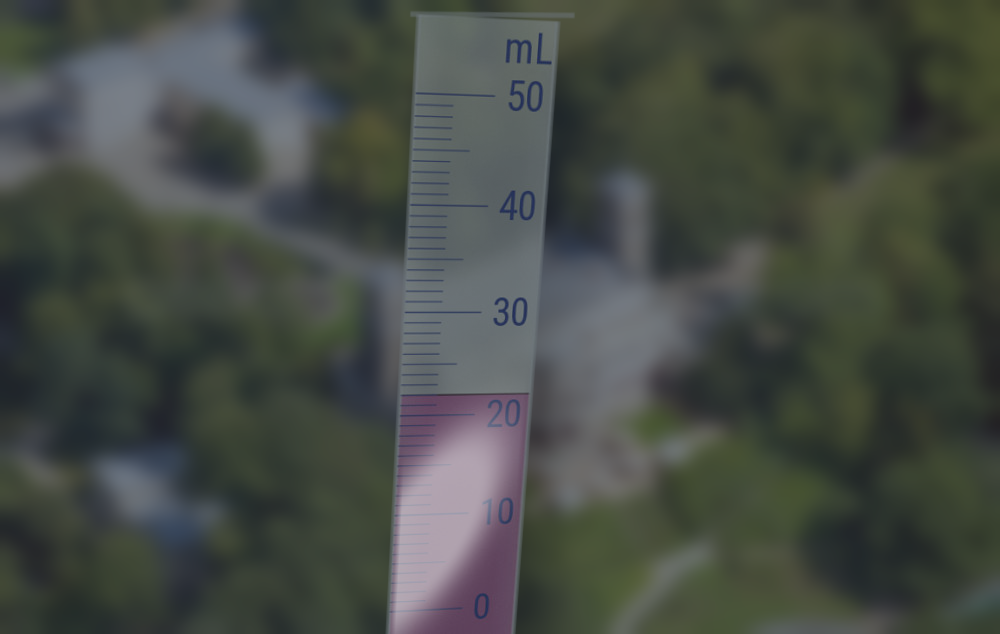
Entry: 22mL
